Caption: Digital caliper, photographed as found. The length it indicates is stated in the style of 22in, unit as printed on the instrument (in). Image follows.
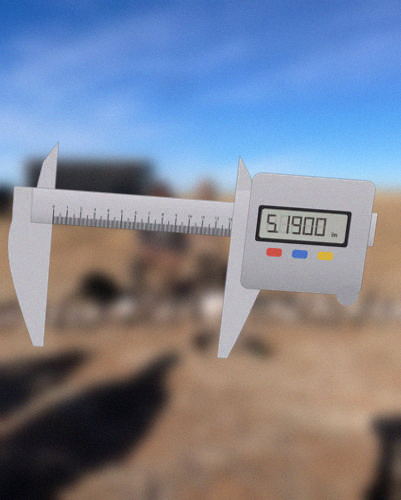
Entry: 5.1900in
